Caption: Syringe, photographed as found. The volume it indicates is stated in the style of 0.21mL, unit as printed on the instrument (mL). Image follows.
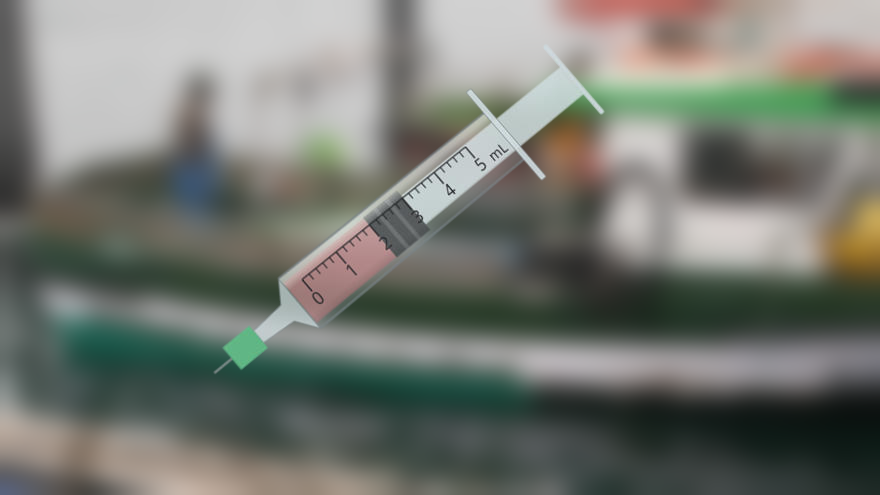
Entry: 2mL
